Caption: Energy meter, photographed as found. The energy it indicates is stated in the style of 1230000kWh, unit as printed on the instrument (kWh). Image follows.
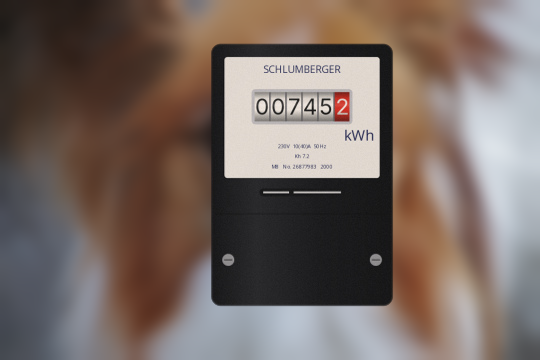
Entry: 745.2kWh
